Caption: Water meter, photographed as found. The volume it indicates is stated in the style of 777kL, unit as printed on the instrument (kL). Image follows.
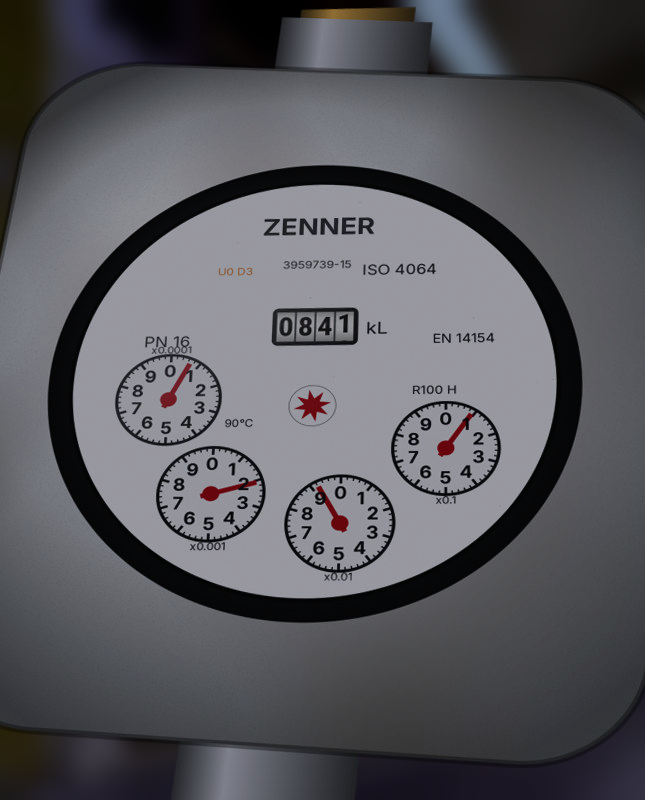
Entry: 841.0920kL
